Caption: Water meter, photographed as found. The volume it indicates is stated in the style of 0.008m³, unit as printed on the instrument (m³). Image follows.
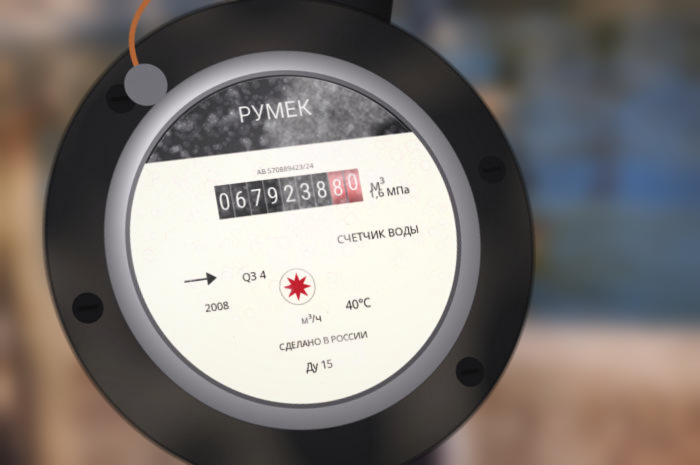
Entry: 679238.80m³
